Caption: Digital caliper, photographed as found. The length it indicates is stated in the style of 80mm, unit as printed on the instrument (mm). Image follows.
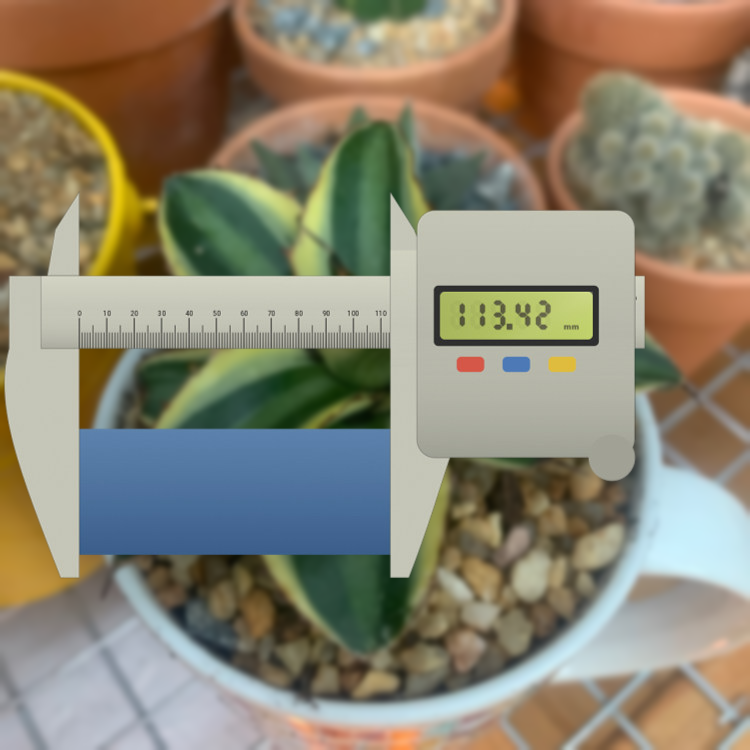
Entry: 113.42mm
